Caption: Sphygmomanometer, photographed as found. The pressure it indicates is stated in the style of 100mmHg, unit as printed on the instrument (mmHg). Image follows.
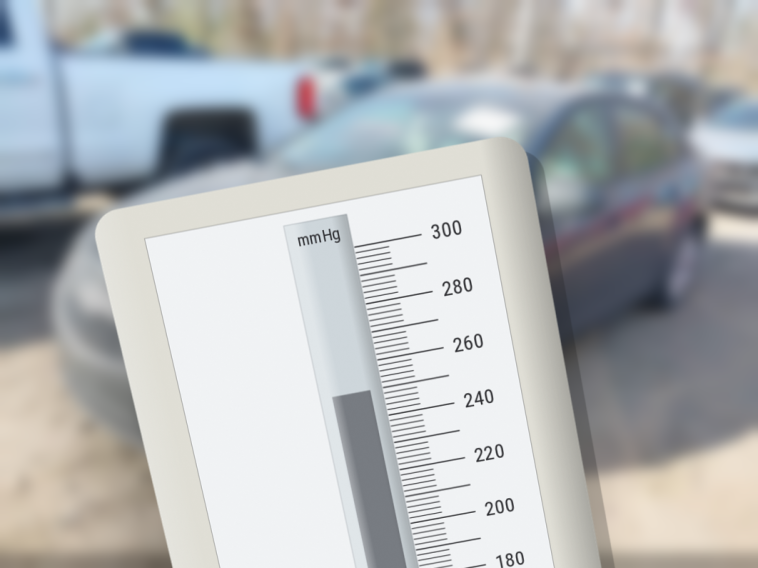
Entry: 250mmHg
